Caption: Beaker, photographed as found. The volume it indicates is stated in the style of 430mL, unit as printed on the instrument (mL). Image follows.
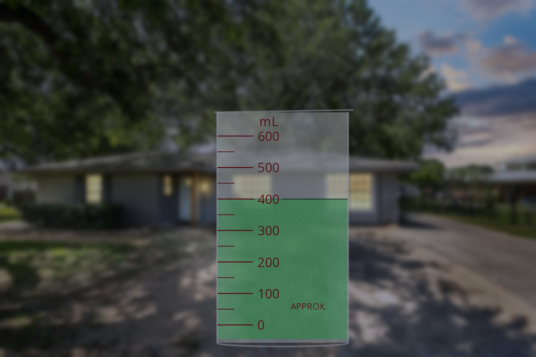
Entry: 400mL
